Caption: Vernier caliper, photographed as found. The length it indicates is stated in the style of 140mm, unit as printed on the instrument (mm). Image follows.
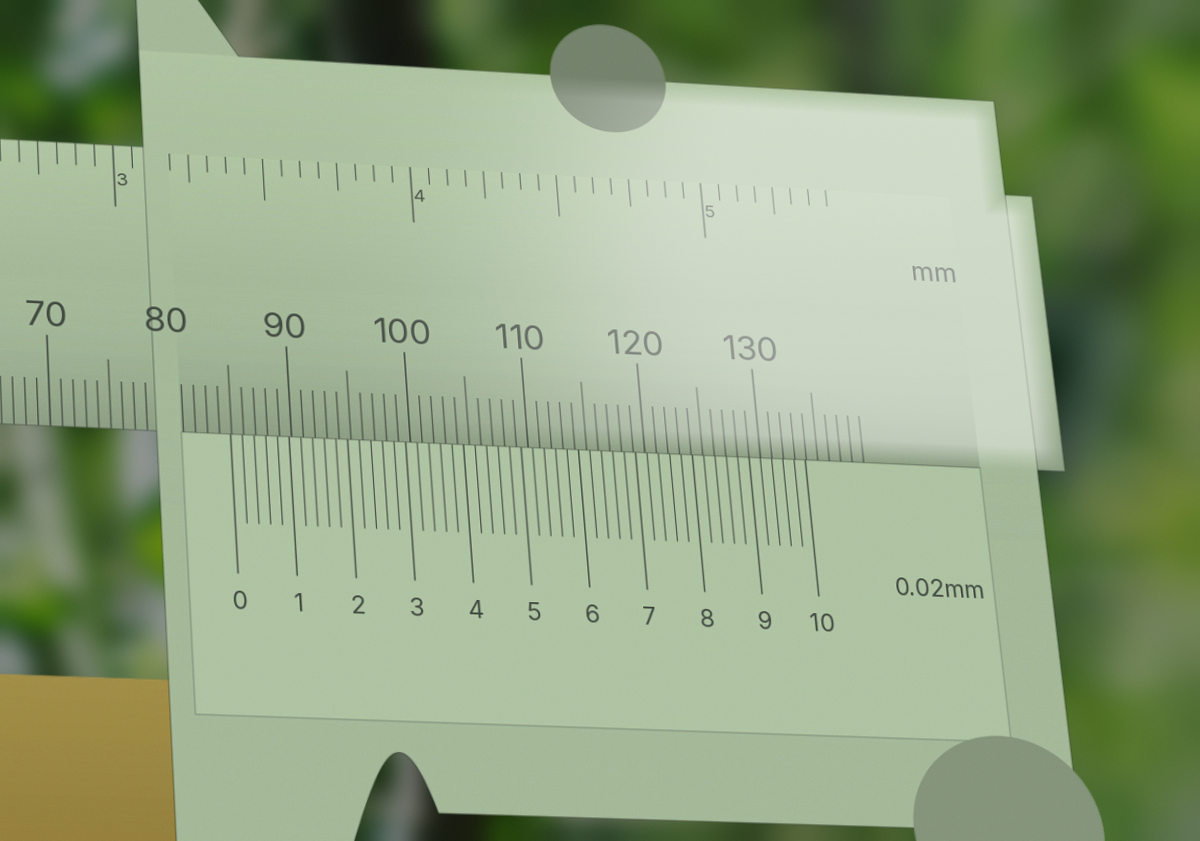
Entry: 84.9mm
